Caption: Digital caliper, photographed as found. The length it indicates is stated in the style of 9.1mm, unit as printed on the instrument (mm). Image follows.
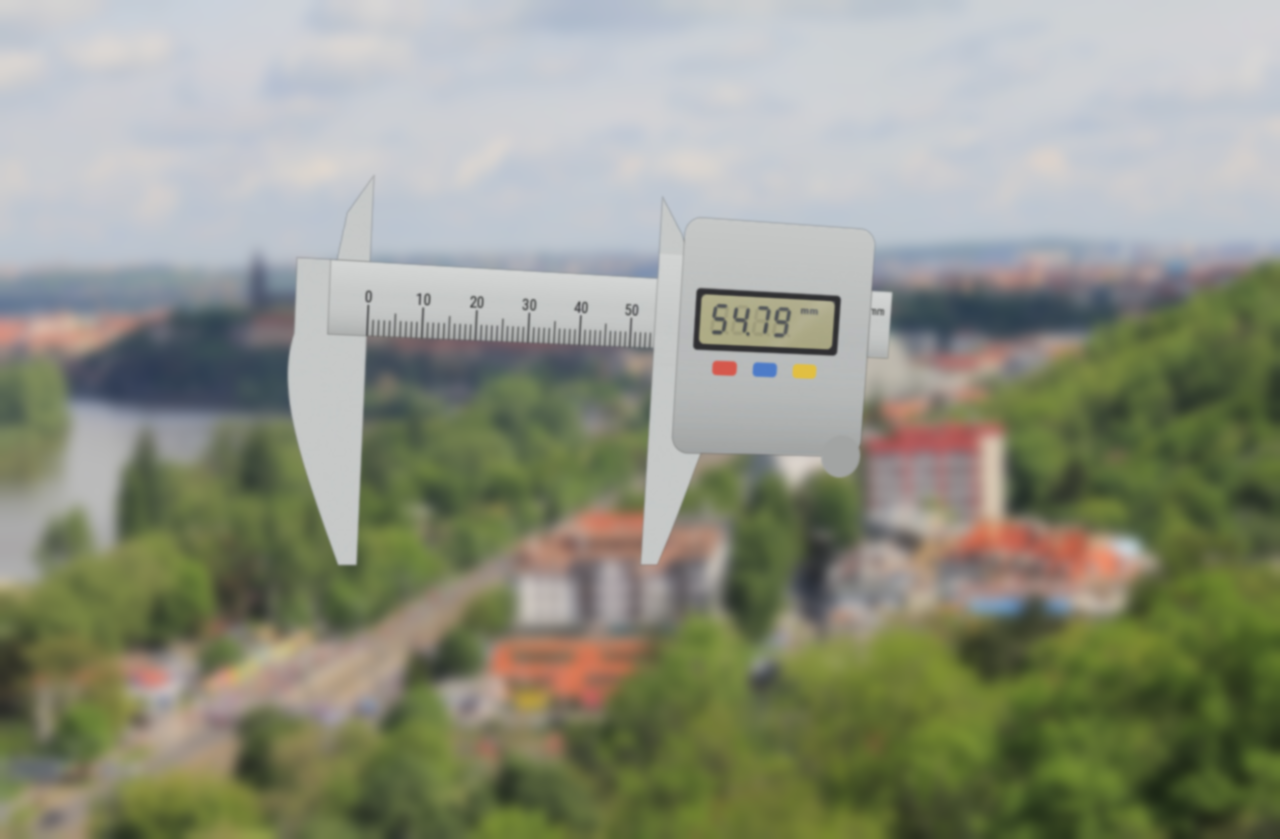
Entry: 54.79mm
